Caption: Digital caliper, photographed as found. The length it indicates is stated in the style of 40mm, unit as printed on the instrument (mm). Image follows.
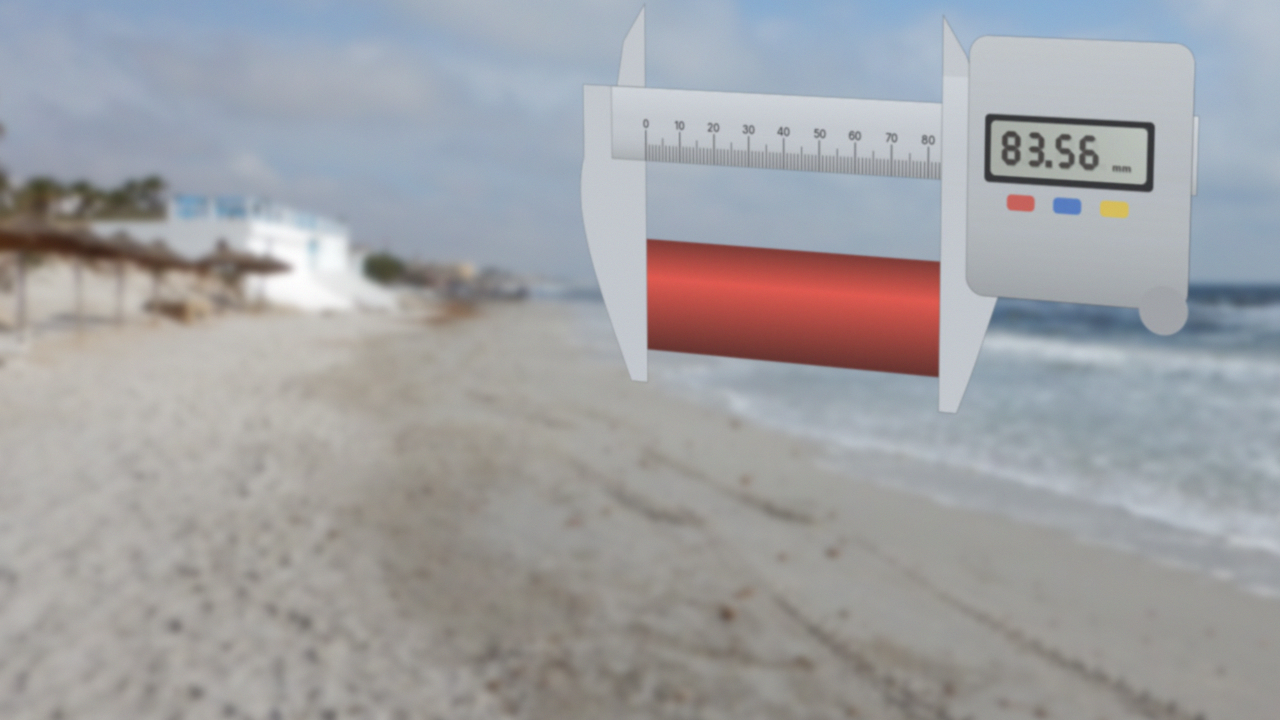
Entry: 83.56mm
